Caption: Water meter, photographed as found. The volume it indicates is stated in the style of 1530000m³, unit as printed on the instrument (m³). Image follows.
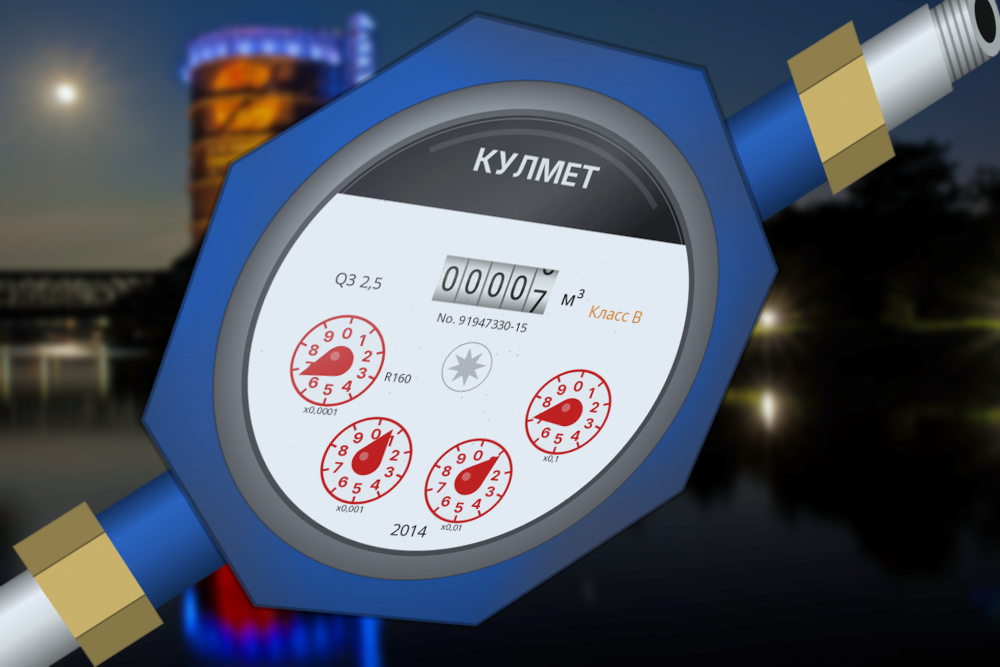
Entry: 6.7106m³
